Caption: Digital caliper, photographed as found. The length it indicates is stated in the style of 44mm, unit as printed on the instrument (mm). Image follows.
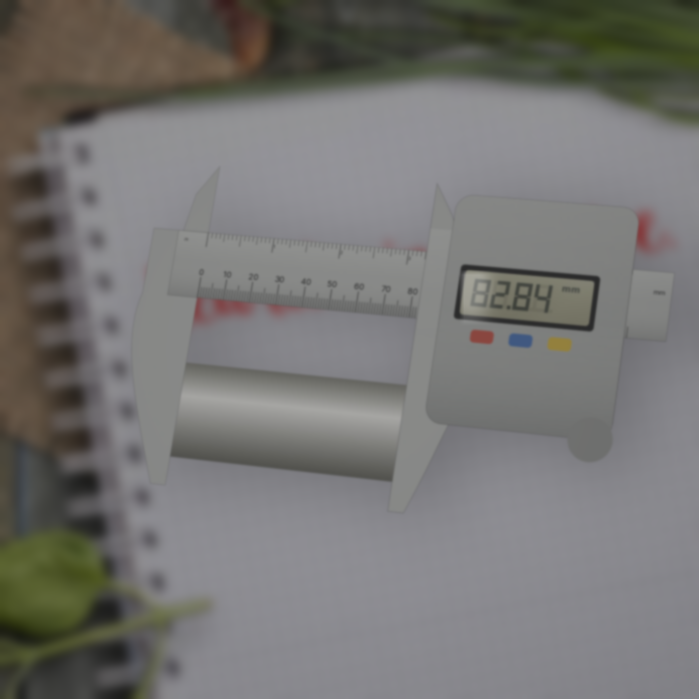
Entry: 82.84mm
